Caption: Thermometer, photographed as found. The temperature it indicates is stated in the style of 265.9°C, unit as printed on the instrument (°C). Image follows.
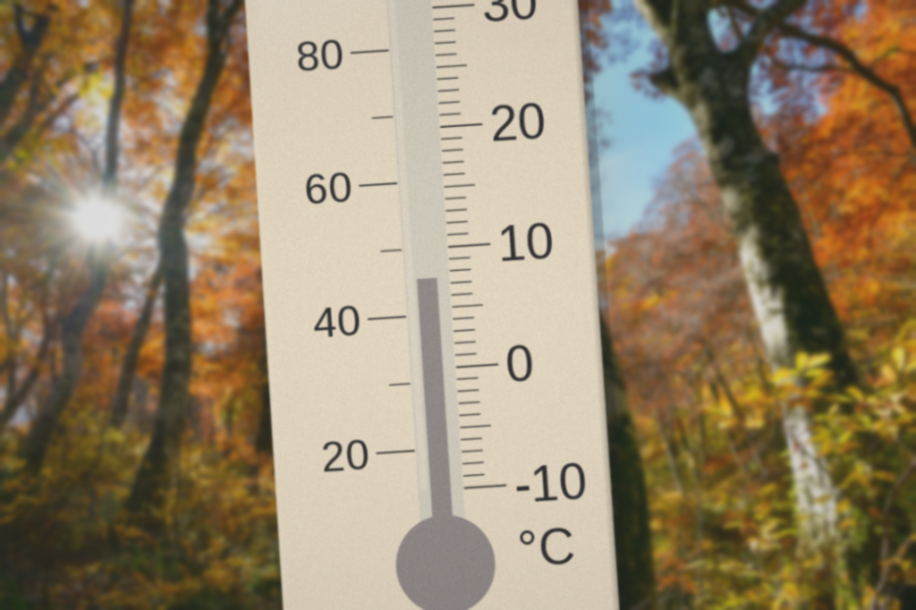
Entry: 7.5°C
